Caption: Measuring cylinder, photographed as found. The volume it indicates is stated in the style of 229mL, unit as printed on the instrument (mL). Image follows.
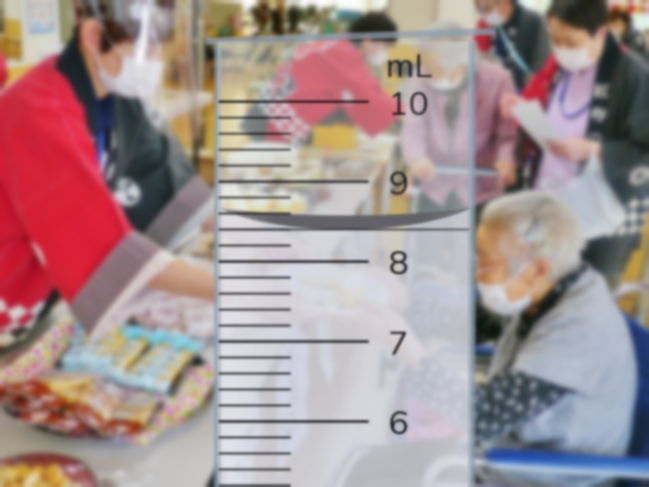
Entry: 8.4mL
